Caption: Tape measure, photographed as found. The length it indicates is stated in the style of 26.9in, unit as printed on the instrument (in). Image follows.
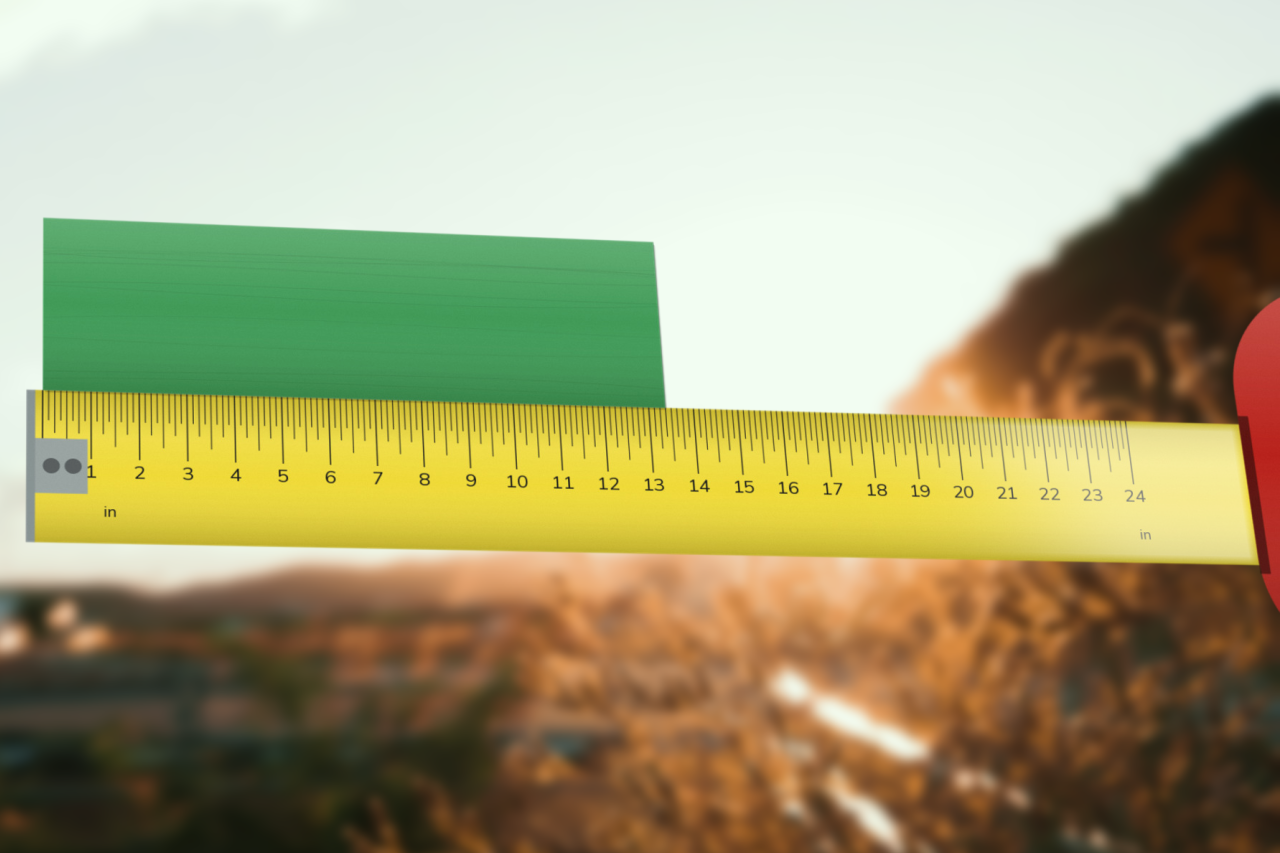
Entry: 13.375in
